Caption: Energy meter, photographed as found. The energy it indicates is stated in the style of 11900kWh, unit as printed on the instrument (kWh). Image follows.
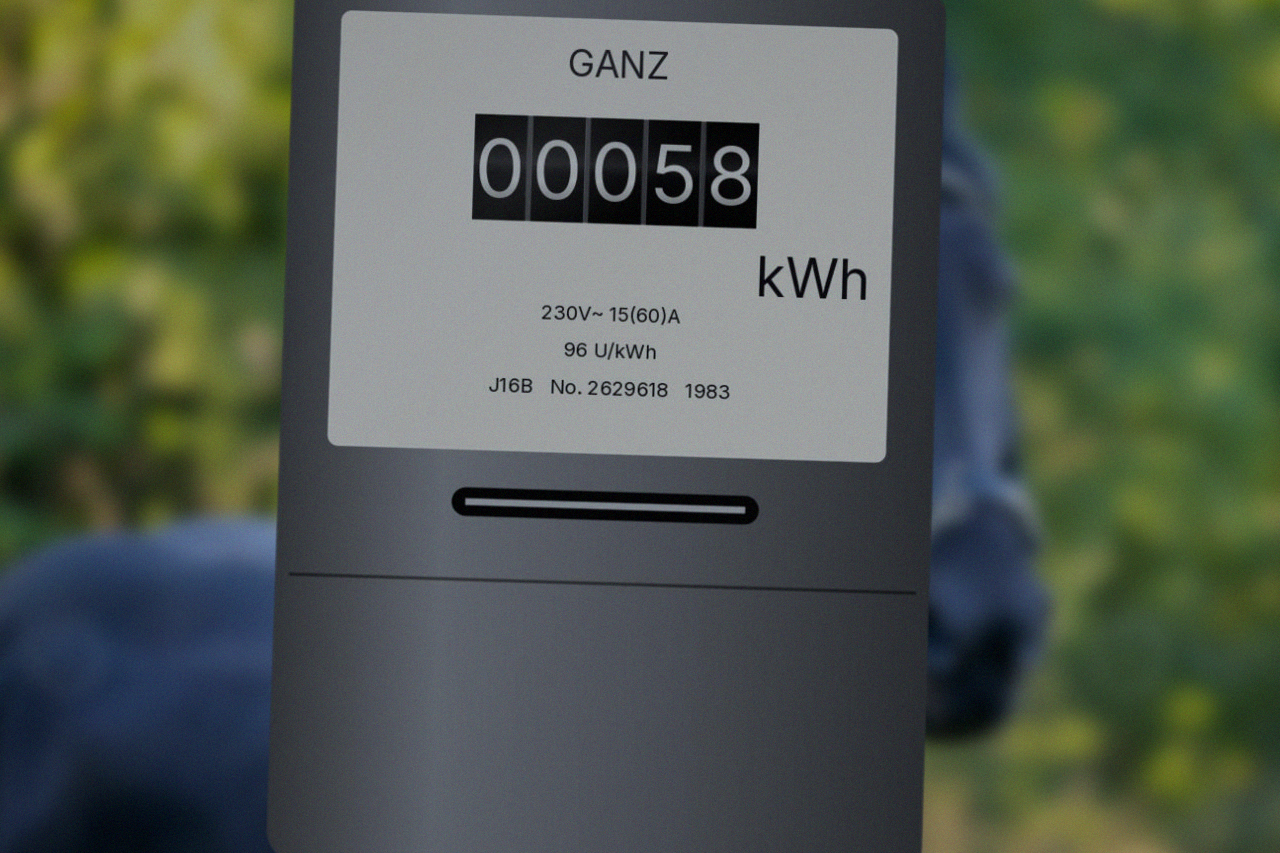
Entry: 58kWh
